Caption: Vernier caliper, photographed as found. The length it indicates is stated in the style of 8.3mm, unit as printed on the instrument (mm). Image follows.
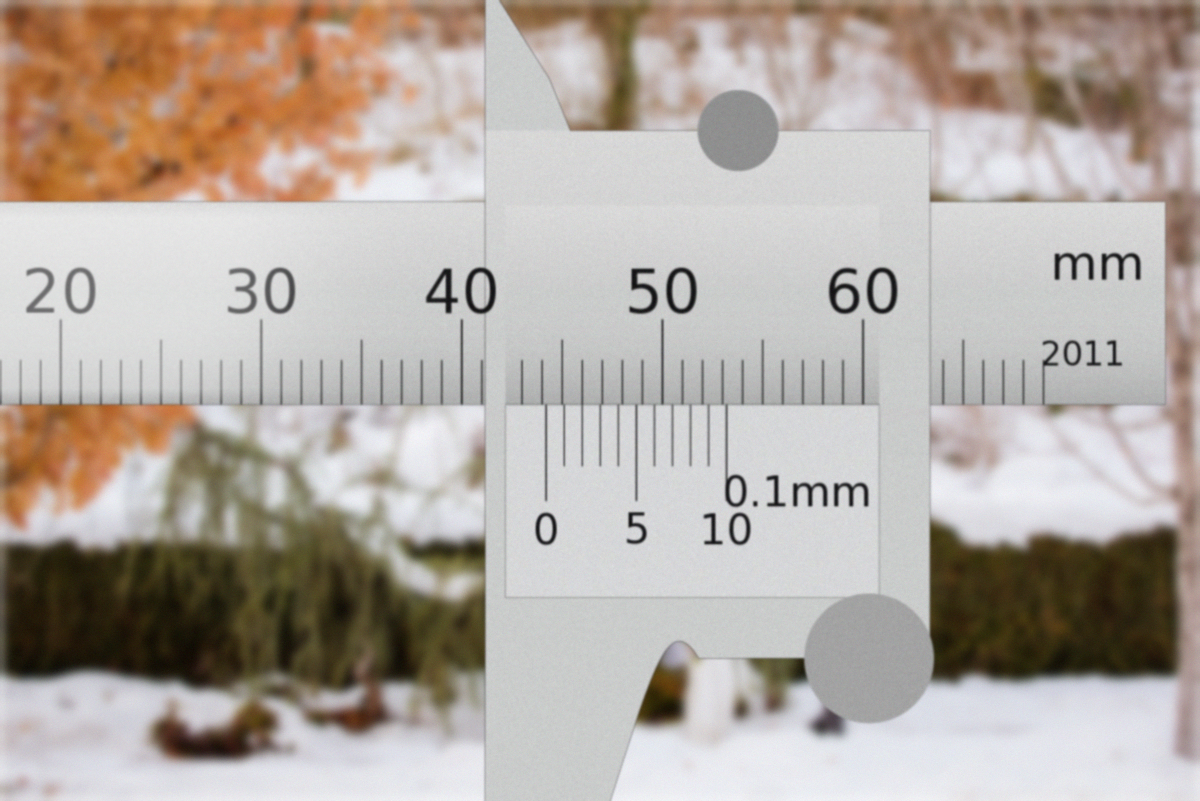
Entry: 44.2mm
